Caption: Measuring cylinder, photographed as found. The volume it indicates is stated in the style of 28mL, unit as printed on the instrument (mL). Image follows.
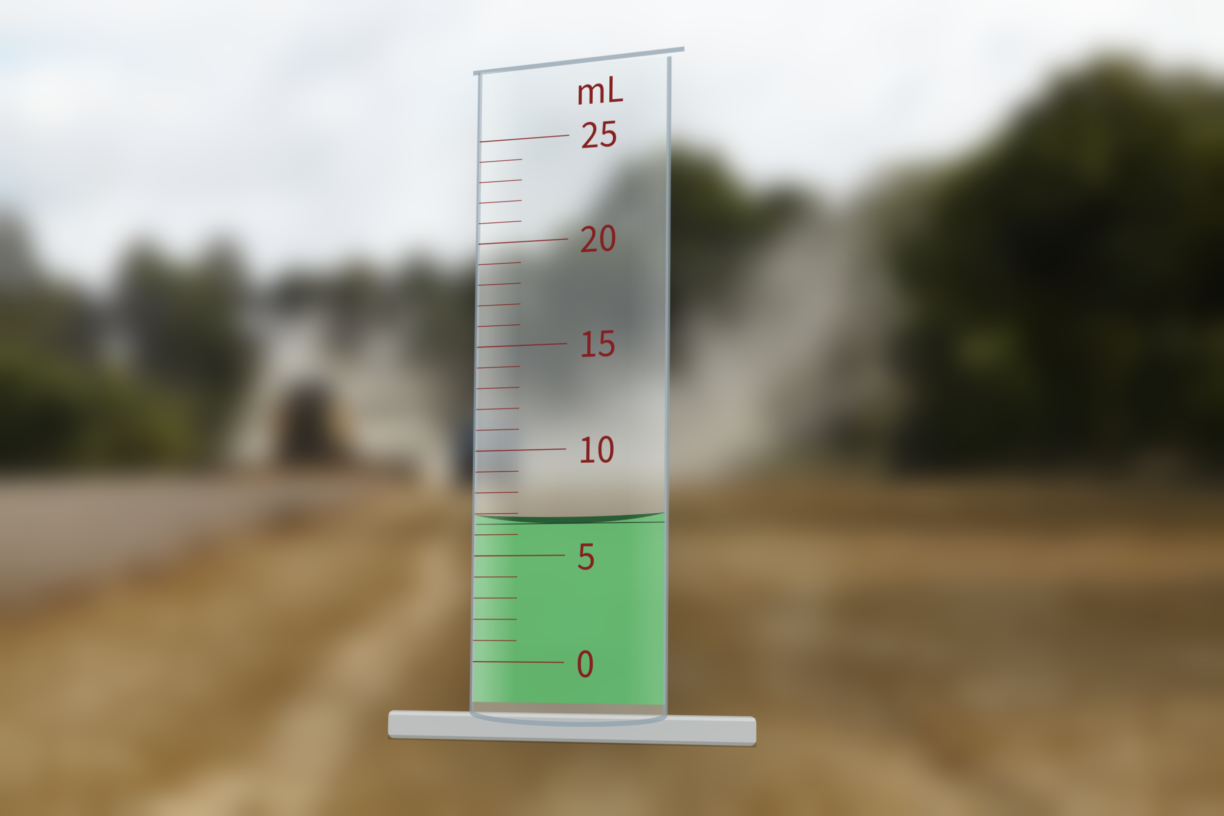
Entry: 6.5mL
